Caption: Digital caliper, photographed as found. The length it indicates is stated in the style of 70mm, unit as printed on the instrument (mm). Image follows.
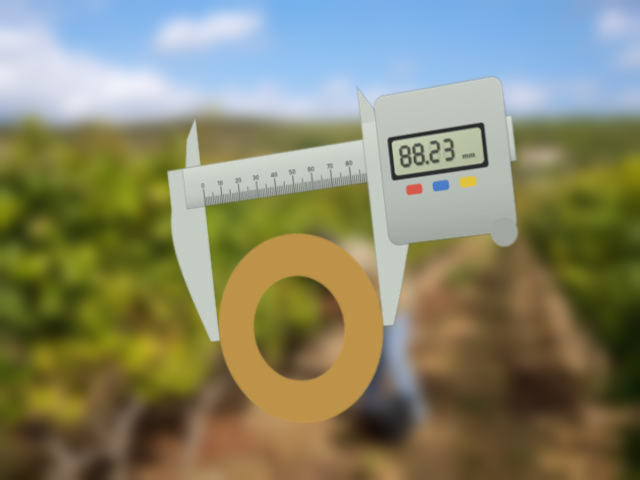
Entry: 88.23mm
